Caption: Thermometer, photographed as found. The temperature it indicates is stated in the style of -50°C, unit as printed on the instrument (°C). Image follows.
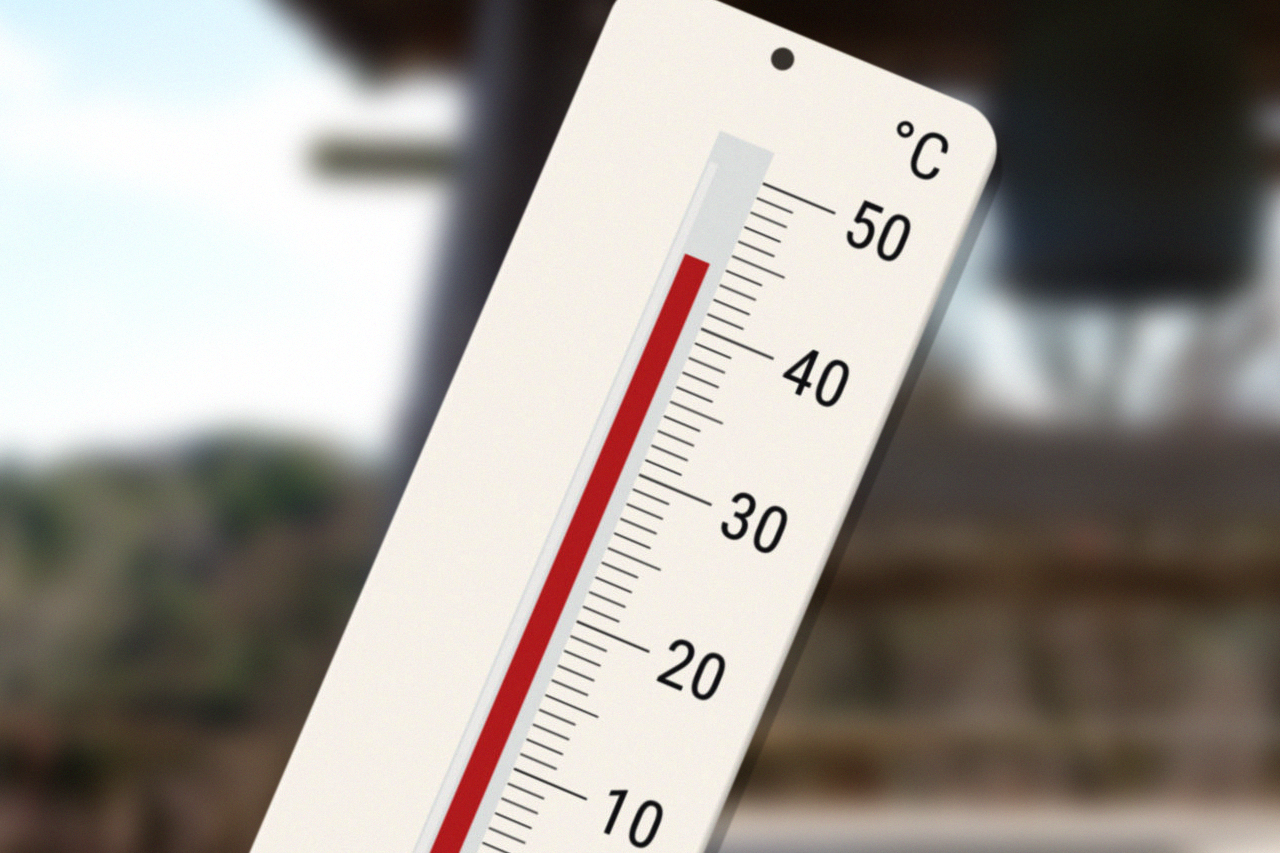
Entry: 44°C
